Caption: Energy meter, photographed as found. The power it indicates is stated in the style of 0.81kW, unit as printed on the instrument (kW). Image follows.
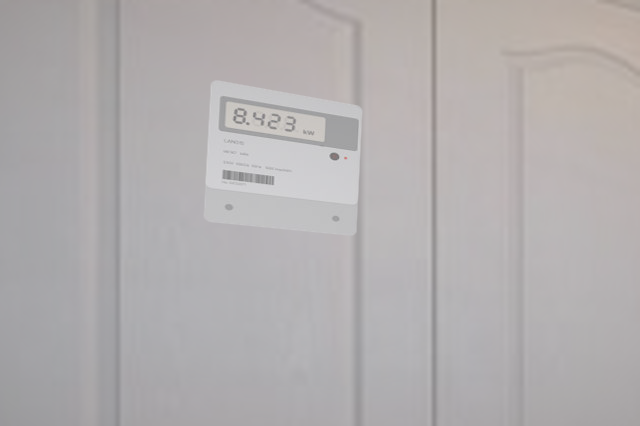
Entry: 8.423kW
